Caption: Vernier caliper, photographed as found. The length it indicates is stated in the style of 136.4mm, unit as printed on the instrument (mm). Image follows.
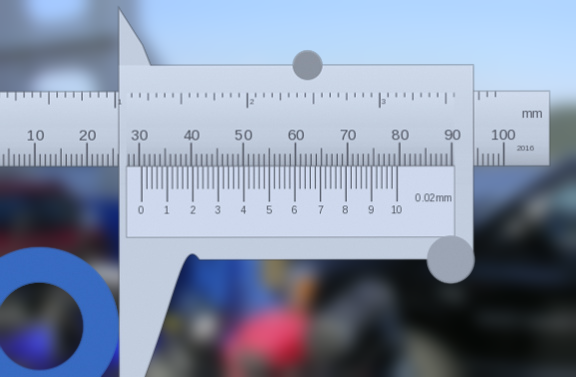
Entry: 30.5mm
